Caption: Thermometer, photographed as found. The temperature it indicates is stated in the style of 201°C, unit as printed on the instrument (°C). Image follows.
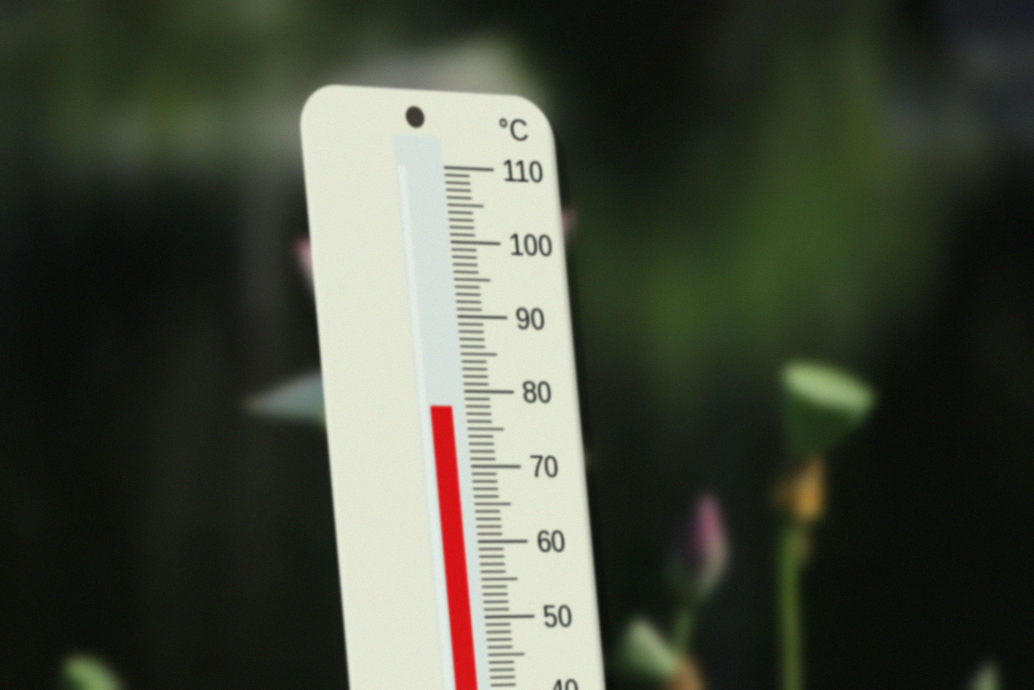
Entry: 78°C
